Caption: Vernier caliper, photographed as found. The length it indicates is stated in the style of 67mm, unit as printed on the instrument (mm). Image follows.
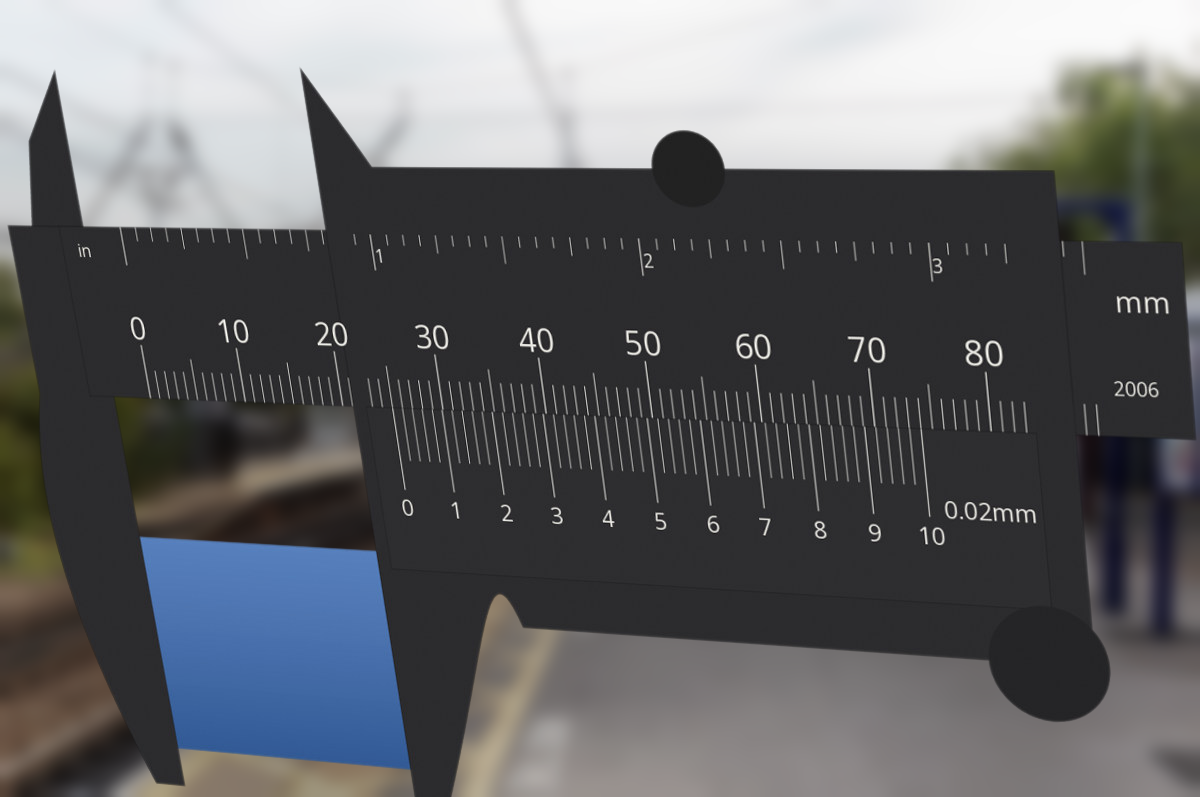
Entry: 25.0mm
